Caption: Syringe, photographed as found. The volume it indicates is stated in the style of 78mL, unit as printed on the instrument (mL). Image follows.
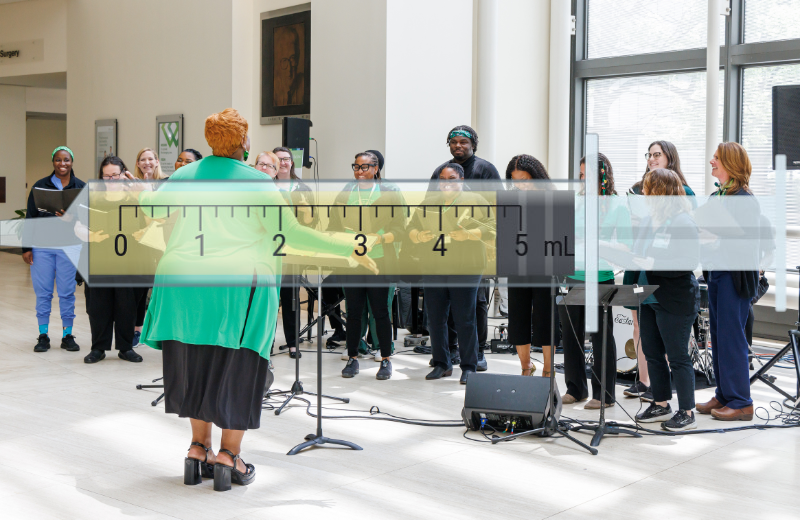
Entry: 4.7mL
